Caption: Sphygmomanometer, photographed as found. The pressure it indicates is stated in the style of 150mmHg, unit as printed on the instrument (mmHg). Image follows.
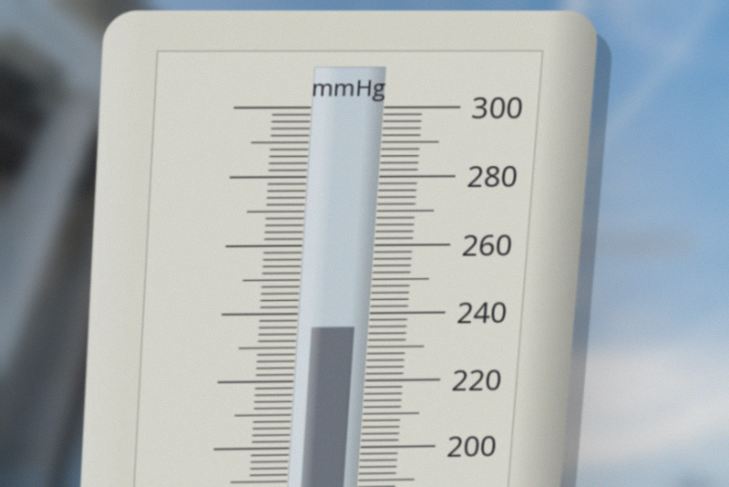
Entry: 236mmHg
